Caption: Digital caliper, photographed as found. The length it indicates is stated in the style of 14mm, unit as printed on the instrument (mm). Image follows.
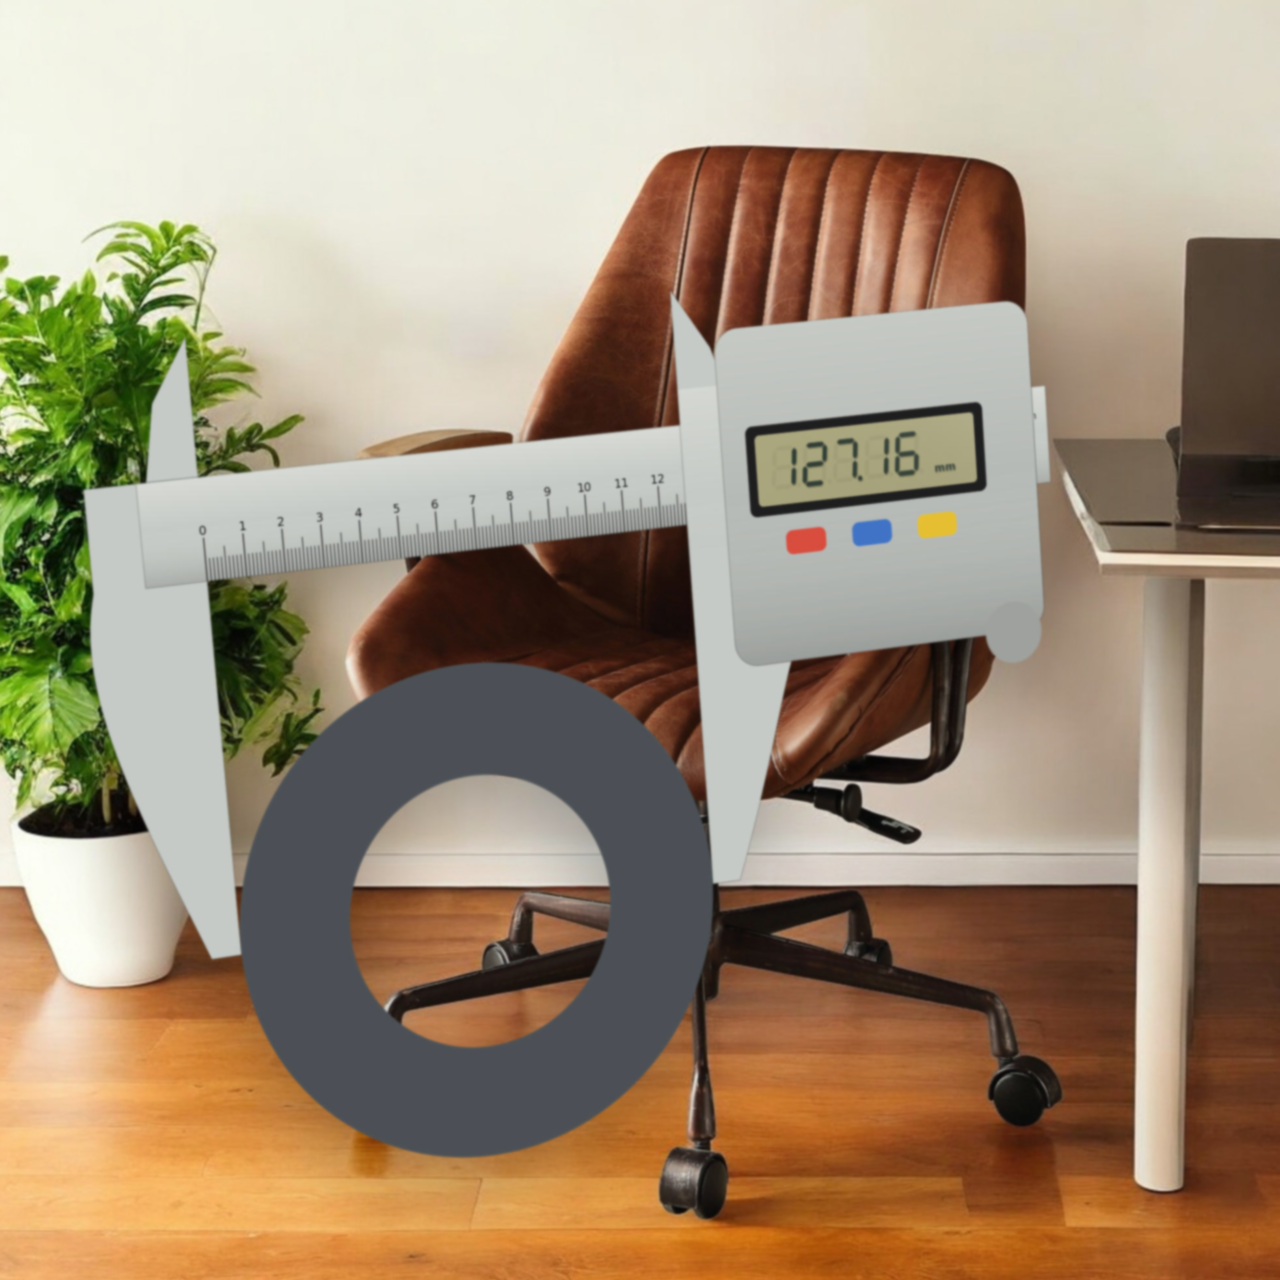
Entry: 127.16mm
